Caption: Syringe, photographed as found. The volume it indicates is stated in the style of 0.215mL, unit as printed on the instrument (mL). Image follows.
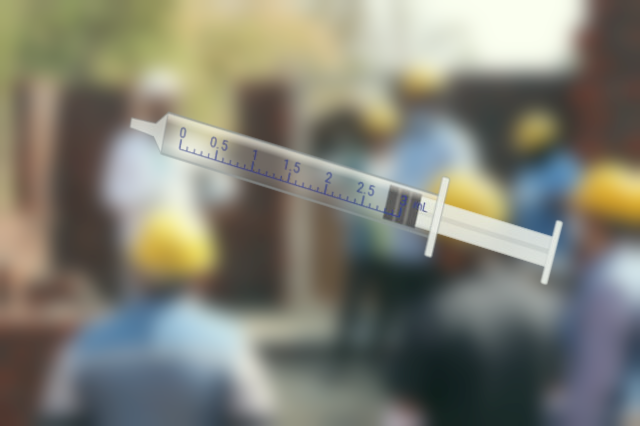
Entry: 2.8mL
